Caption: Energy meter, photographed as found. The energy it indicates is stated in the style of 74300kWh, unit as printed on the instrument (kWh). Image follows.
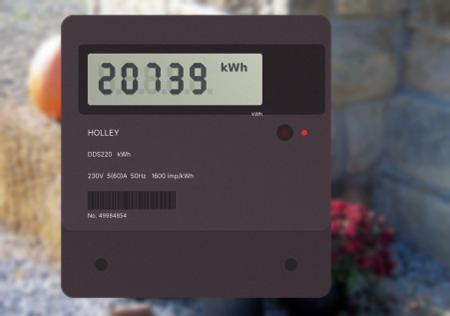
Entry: 20739kWh
